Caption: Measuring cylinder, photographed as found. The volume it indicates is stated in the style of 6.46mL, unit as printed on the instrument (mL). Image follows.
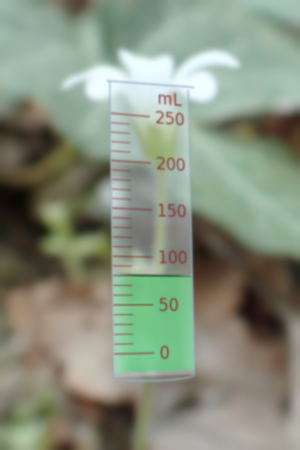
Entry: 80mL
